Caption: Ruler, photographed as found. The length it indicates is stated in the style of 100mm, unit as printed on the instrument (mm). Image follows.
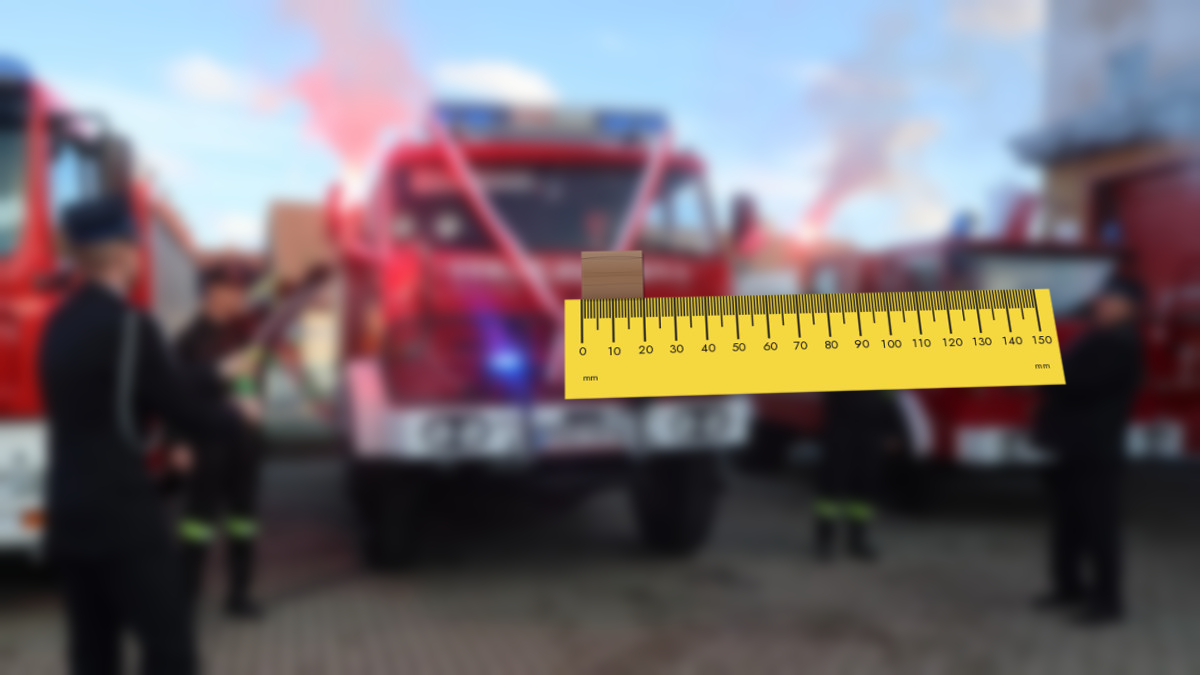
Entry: 20mm
